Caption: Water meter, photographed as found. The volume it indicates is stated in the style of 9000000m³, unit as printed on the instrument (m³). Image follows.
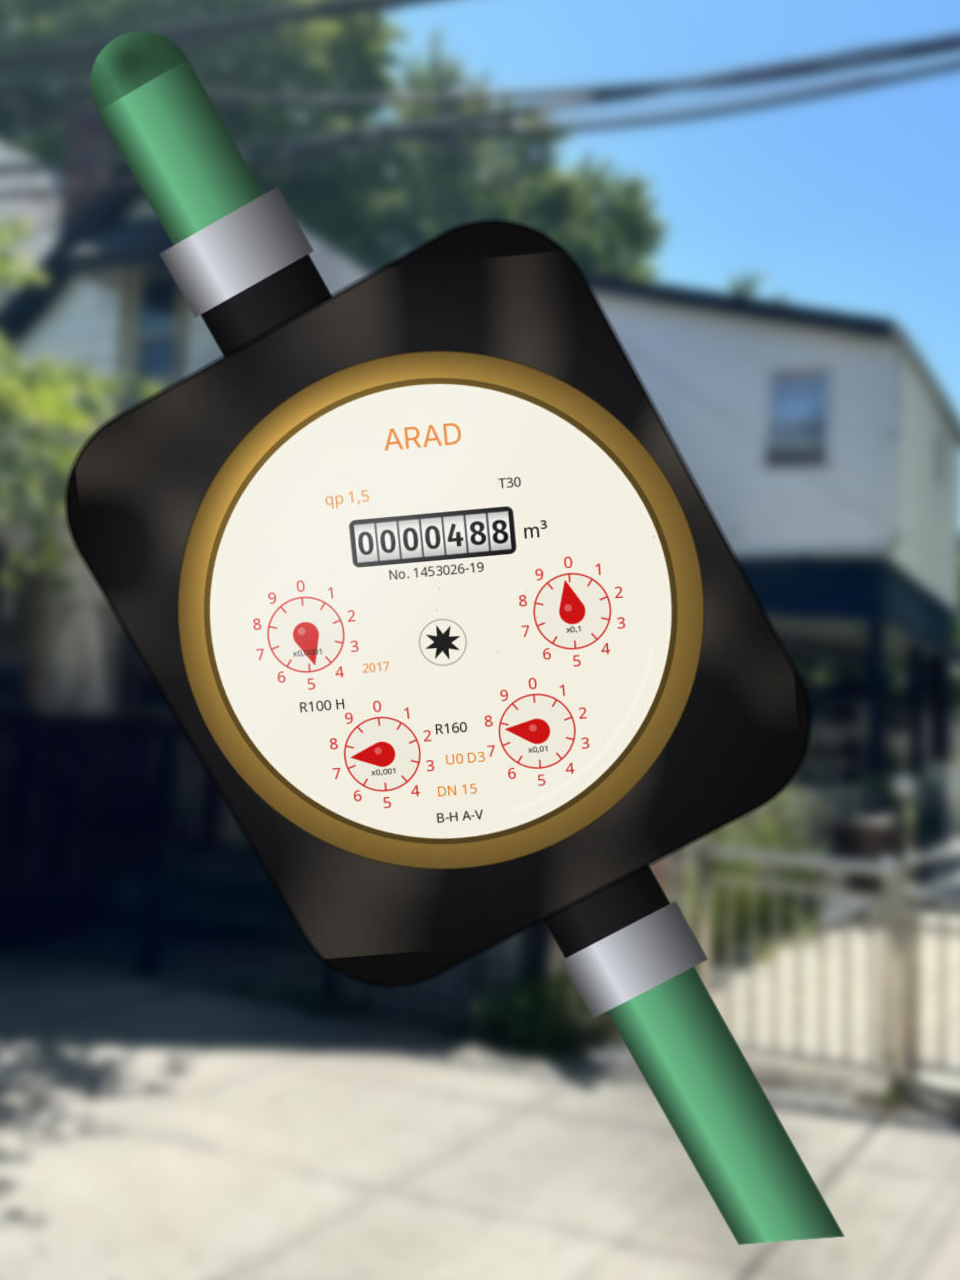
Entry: 487.9774m³
